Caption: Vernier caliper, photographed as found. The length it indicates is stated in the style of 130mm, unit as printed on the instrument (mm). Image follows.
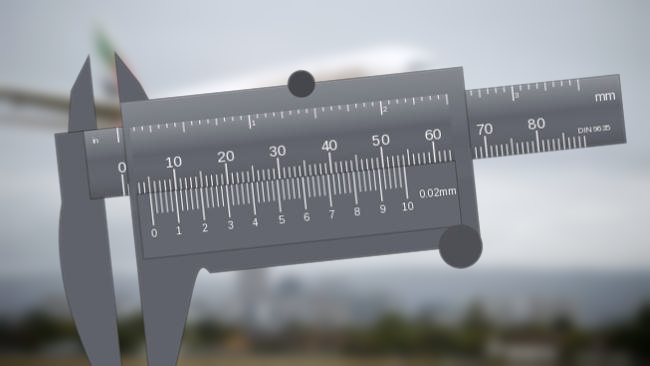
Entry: 5.0mm
